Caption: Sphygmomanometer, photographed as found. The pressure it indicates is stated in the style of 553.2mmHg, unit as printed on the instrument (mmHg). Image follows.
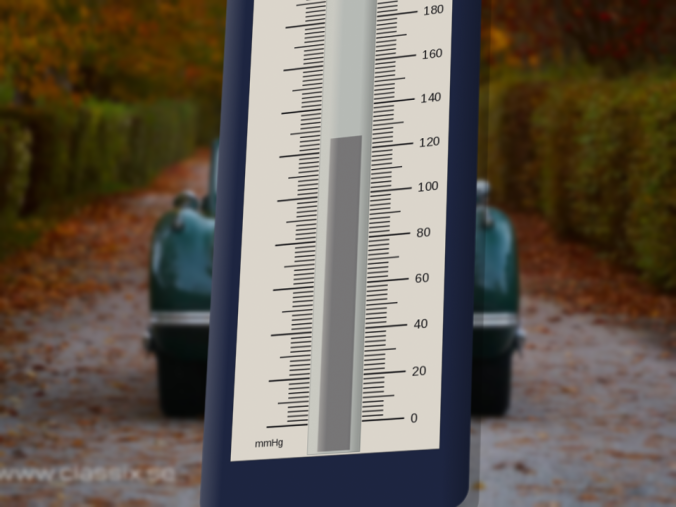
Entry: 126mmHg
